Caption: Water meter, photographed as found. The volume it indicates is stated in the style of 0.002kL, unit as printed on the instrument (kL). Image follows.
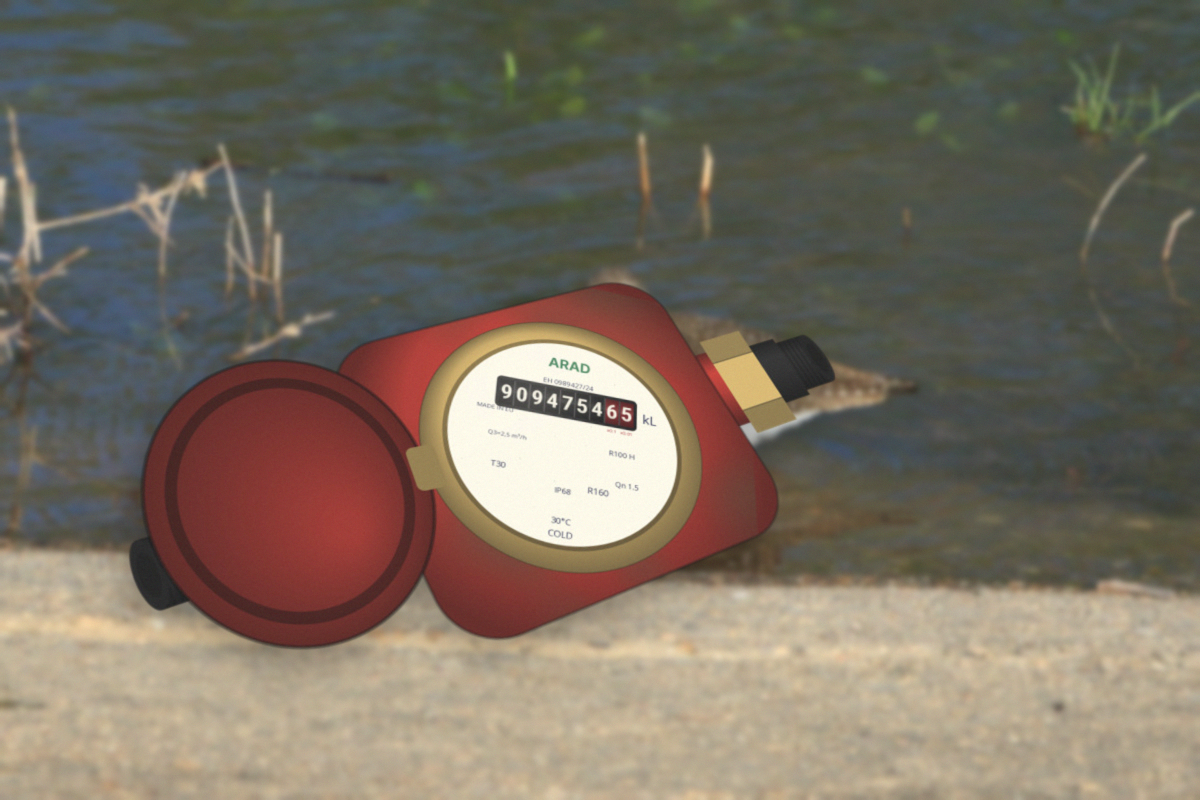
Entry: 9094754.65kL
